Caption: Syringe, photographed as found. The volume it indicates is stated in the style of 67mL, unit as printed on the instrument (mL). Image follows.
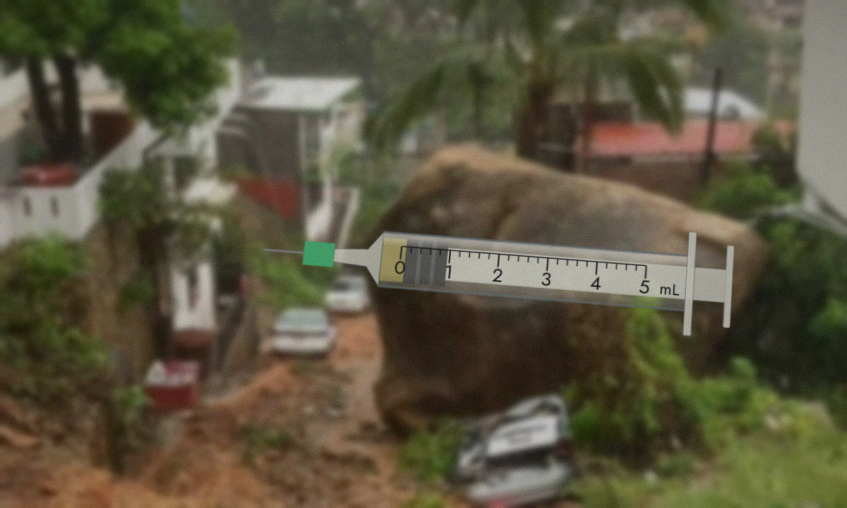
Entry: 0.1mL
